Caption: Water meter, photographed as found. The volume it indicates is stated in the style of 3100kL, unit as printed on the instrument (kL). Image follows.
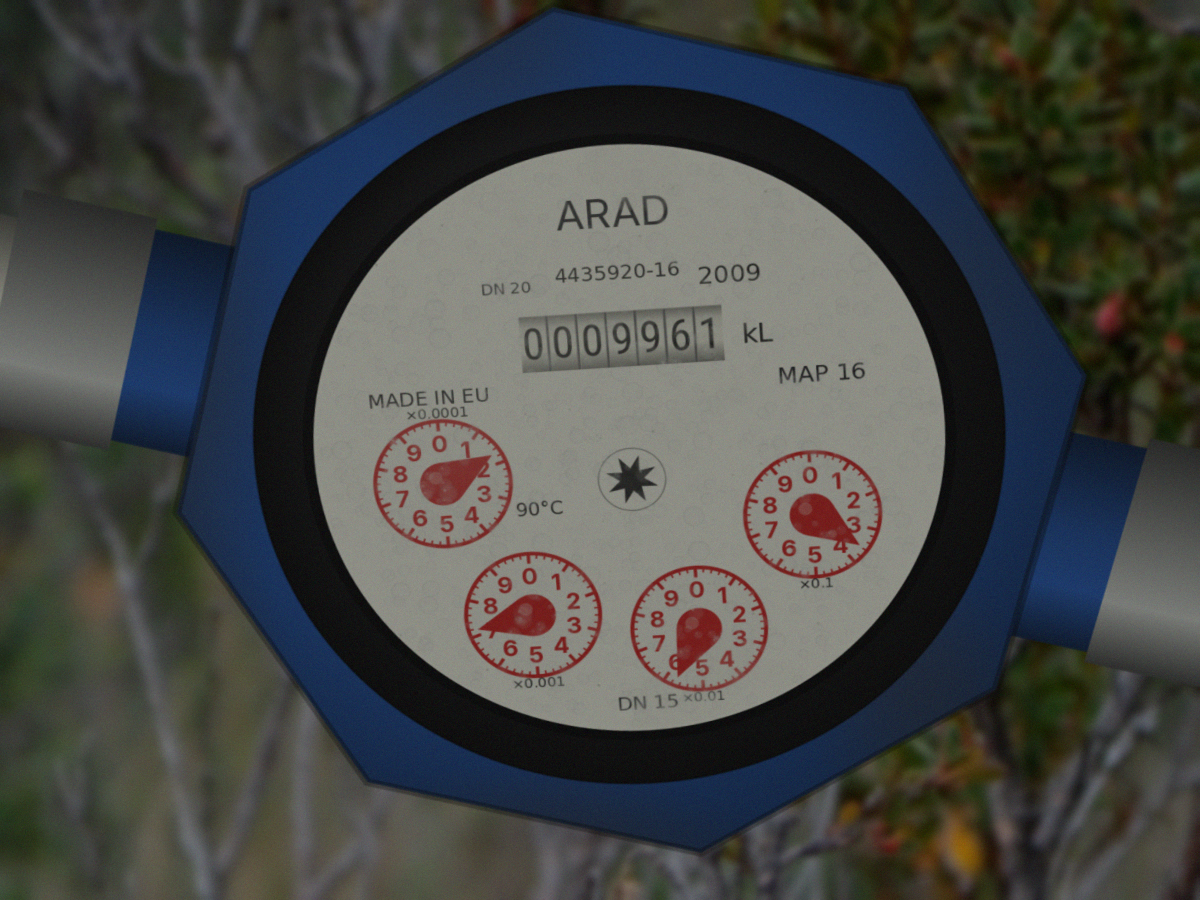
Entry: 9961.3571kL
